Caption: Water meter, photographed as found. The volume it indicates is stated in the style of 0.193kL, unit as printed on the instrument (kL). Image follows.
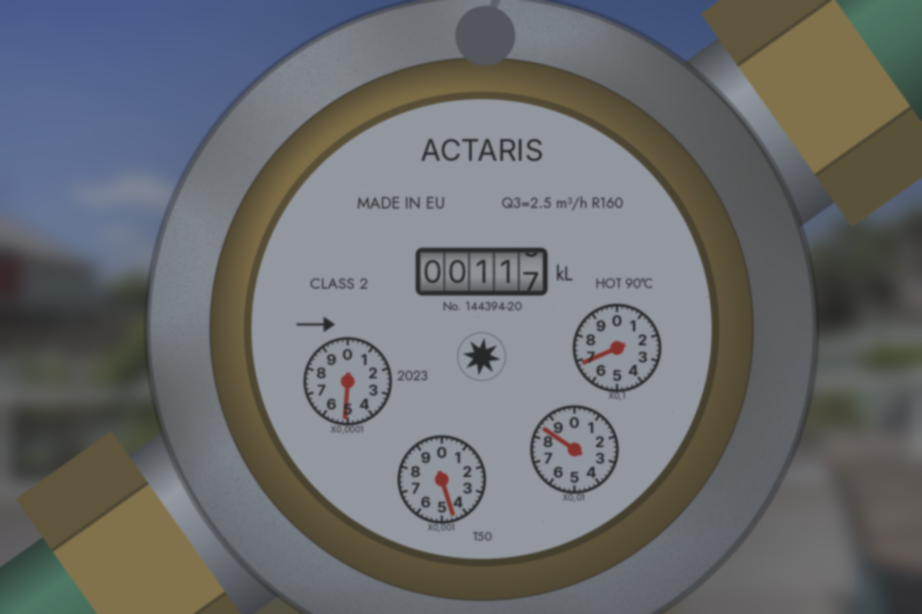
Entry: 116.6845kL
